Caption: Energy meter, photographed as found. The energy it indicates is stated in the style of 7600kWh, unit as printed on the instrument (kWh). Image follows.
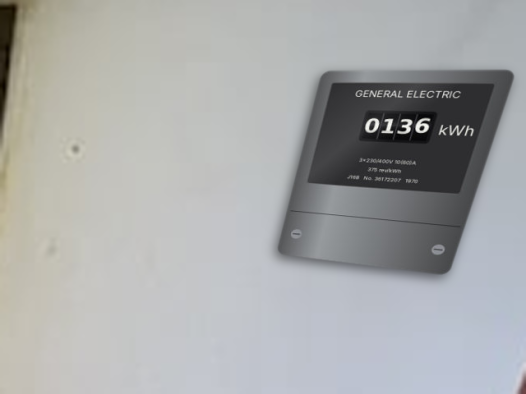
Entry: 136kWh
